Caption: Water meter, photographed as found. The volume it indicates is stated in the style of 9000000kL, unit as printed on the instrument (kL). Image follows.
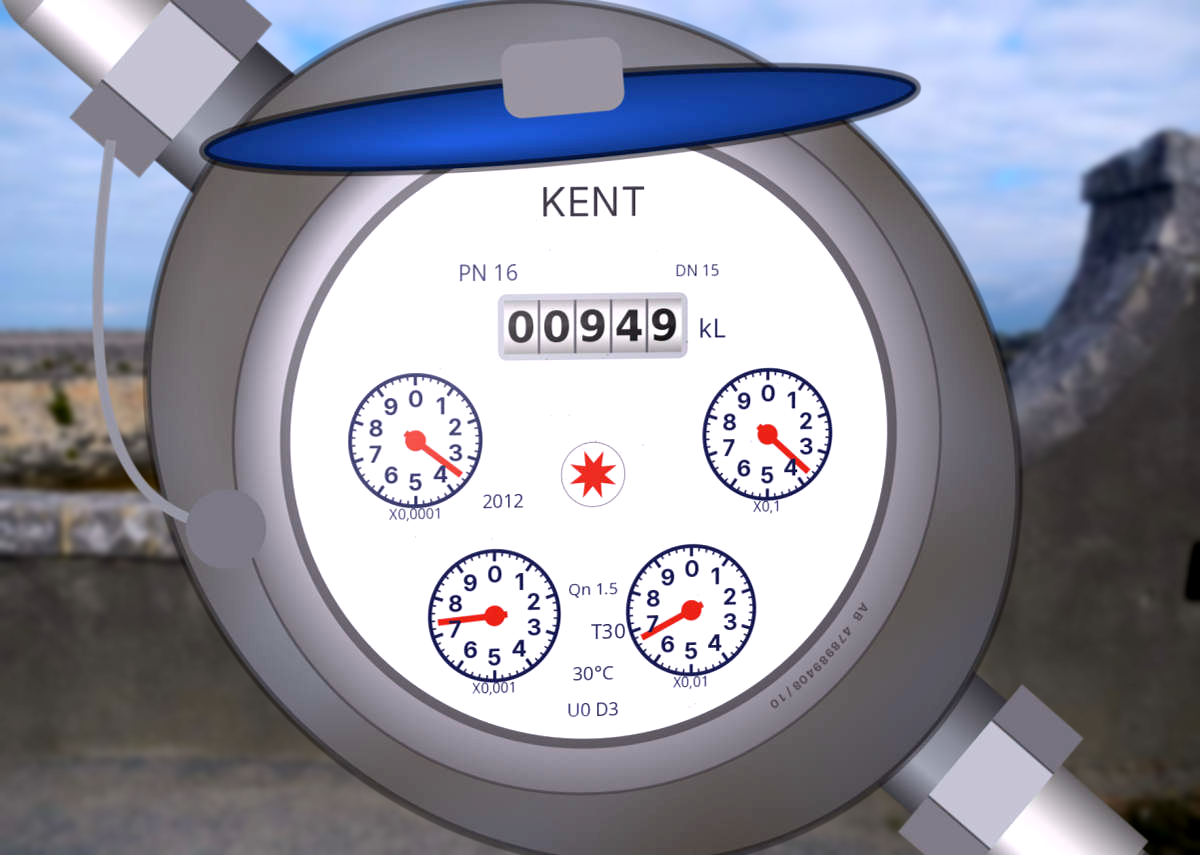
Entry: 949.3673kL
